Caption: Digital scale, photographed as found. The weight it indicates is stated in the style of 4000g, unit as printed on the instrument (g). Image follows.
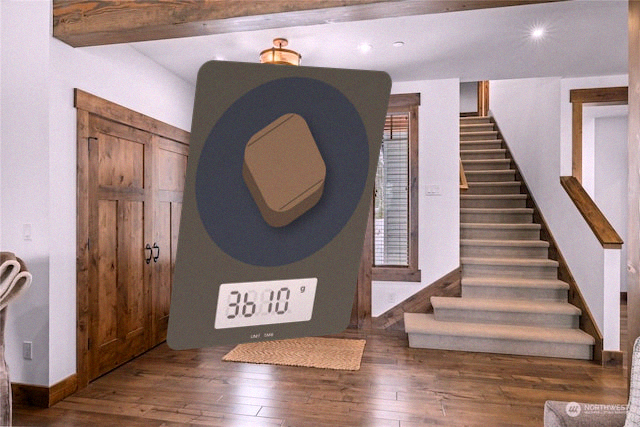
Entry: 3610g
